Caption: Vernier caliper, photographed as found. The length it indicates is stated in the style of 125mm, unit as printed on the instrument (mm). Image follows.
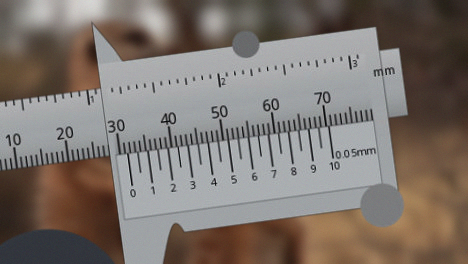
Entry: 31.5mm
